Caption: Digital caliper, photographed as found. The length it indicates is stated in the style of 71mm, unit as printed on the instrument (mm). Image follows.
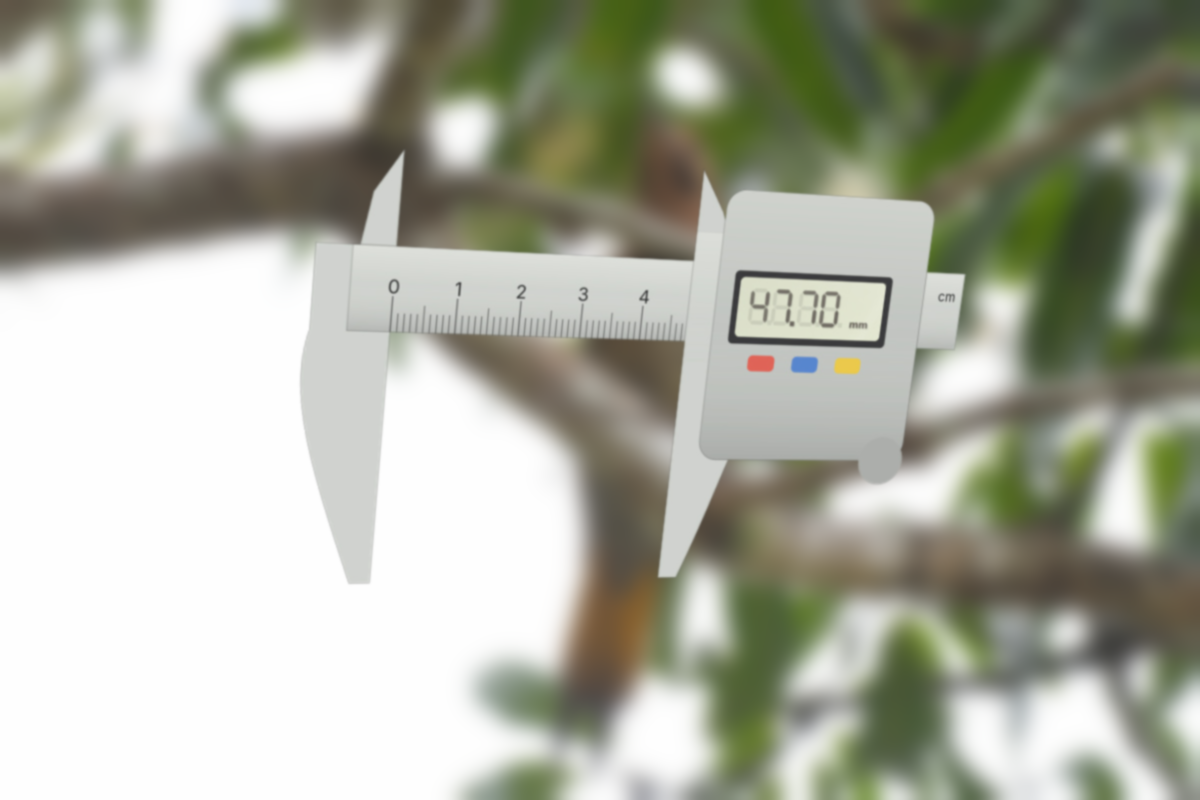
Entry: 47.70mm
